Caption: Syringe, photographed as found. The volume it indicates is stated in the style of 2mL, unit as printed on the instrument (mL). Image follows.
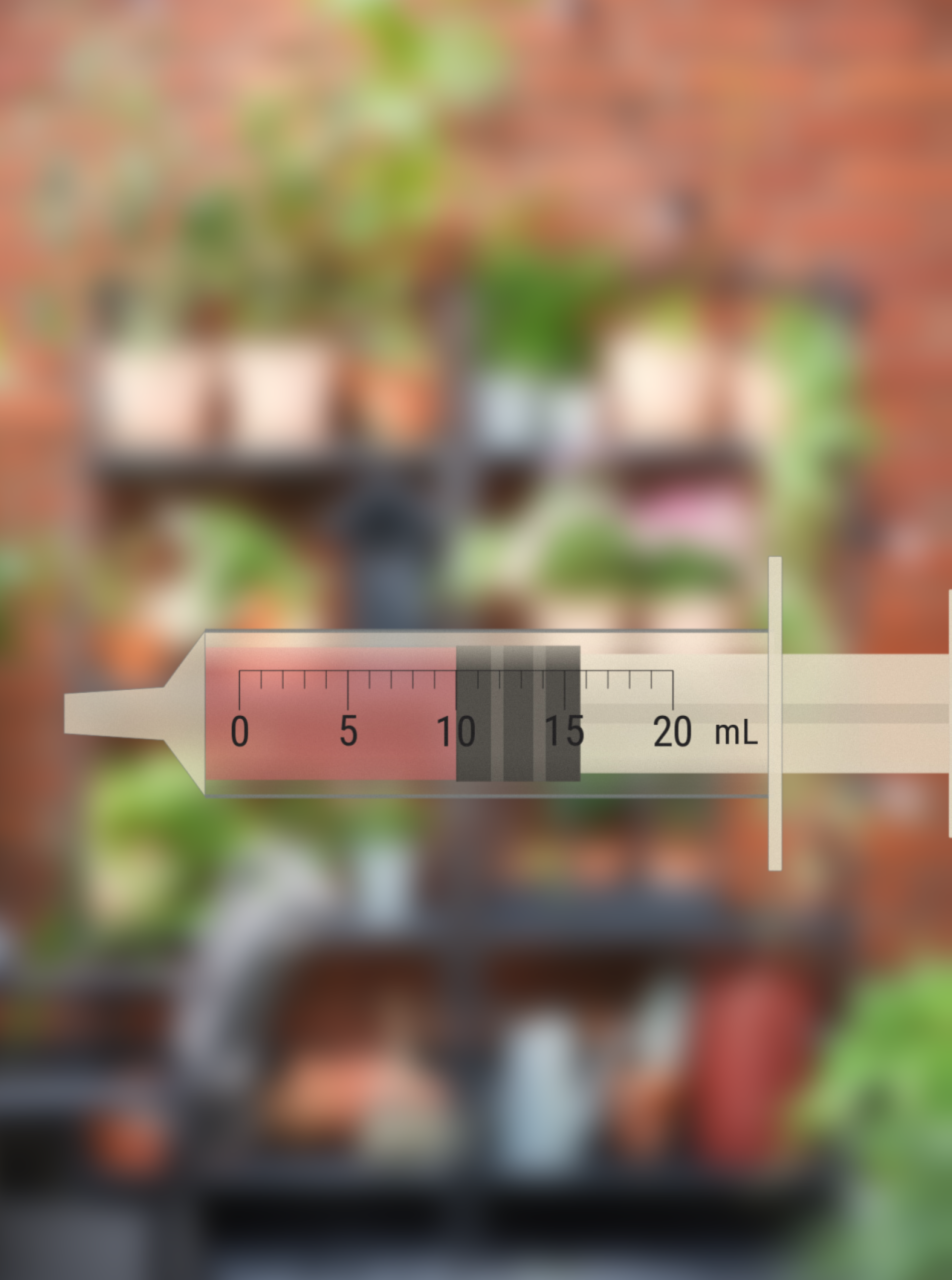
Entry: 10mL
